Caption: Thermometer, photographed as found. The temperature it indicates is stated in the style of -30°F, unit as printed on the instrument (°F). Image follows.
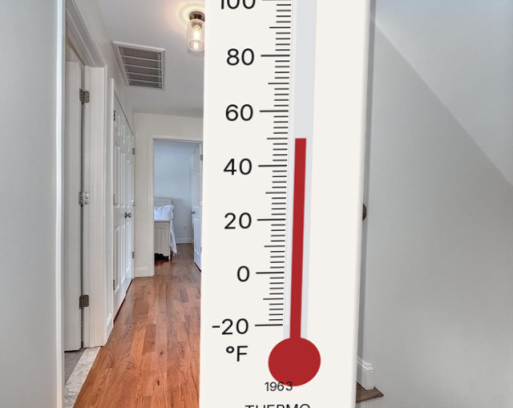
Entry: 50°F
